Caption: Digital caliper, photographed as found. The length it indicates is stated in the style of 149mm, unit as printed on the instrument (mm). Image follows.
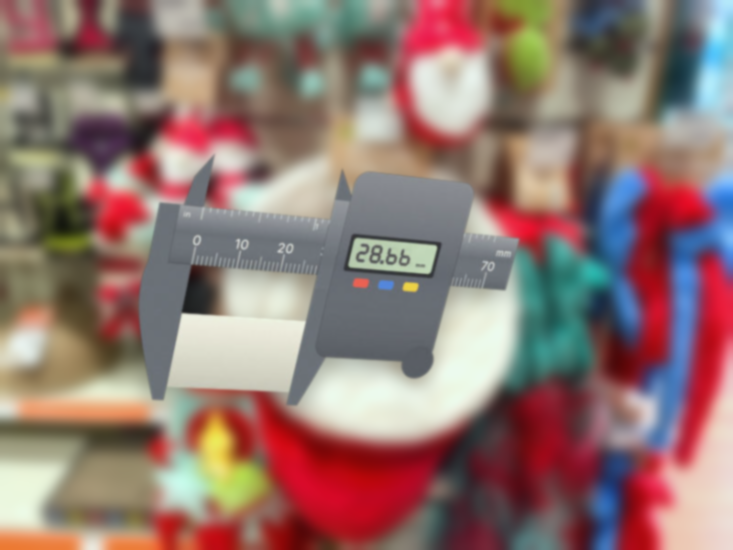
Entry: 28.66mm
